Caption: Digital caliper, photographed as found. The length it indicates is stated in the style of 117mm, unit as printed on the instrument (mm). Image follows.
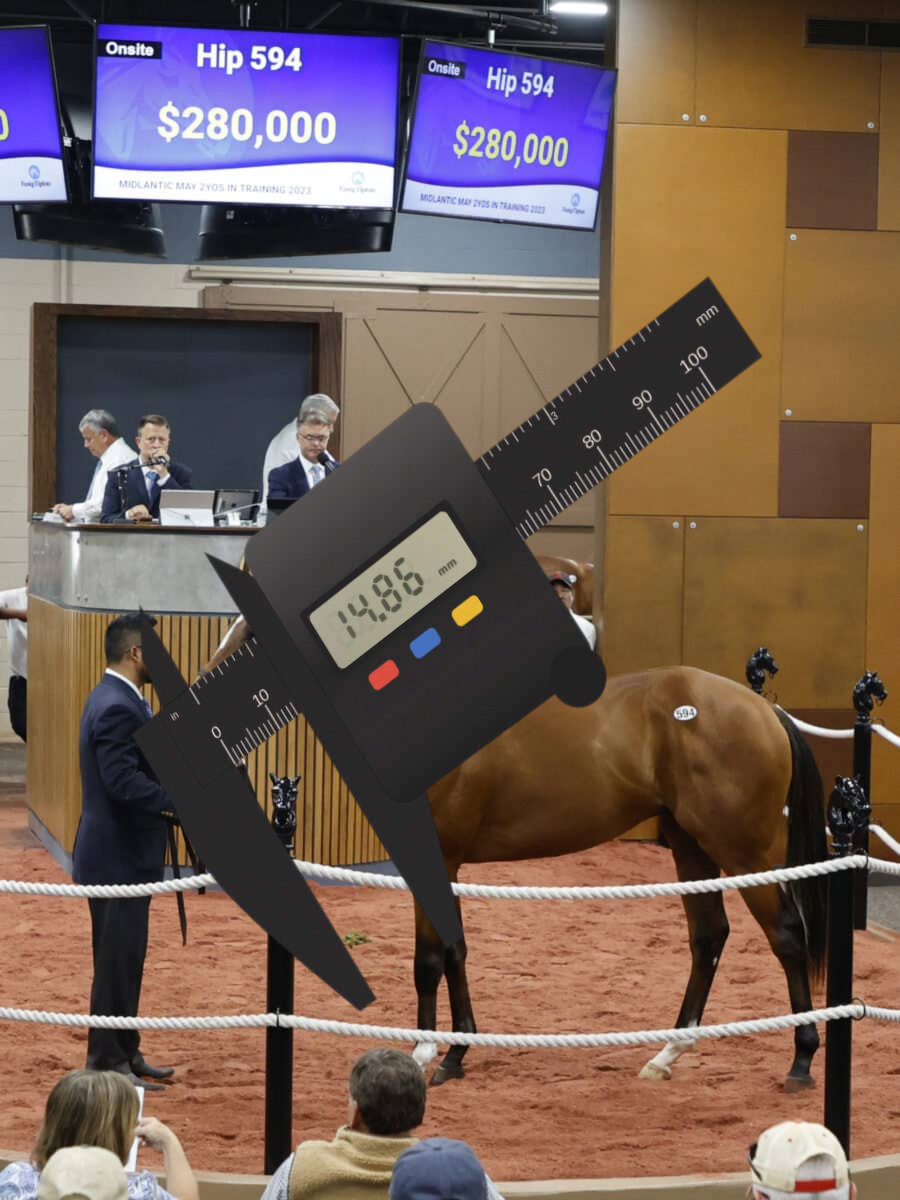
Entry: 14.86mm
